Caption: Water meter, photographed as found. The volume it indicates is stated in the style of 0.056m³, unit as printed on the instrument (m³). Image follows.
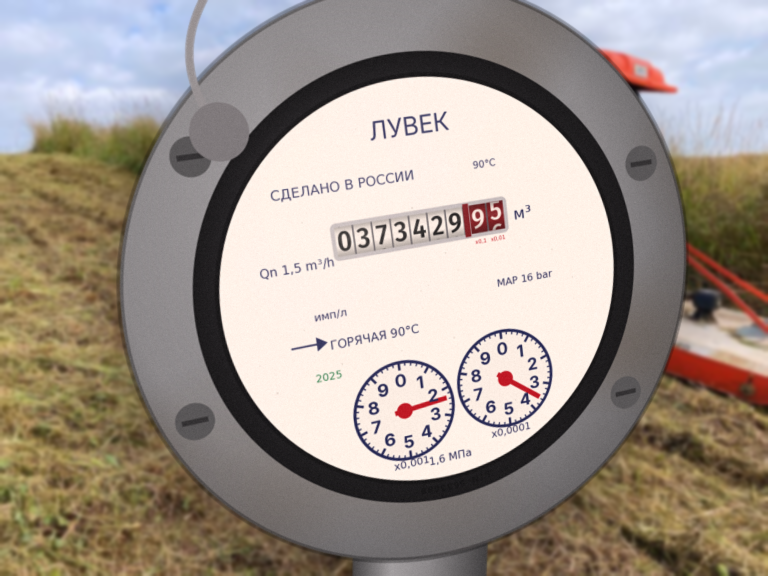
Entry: 373429.9523m³
